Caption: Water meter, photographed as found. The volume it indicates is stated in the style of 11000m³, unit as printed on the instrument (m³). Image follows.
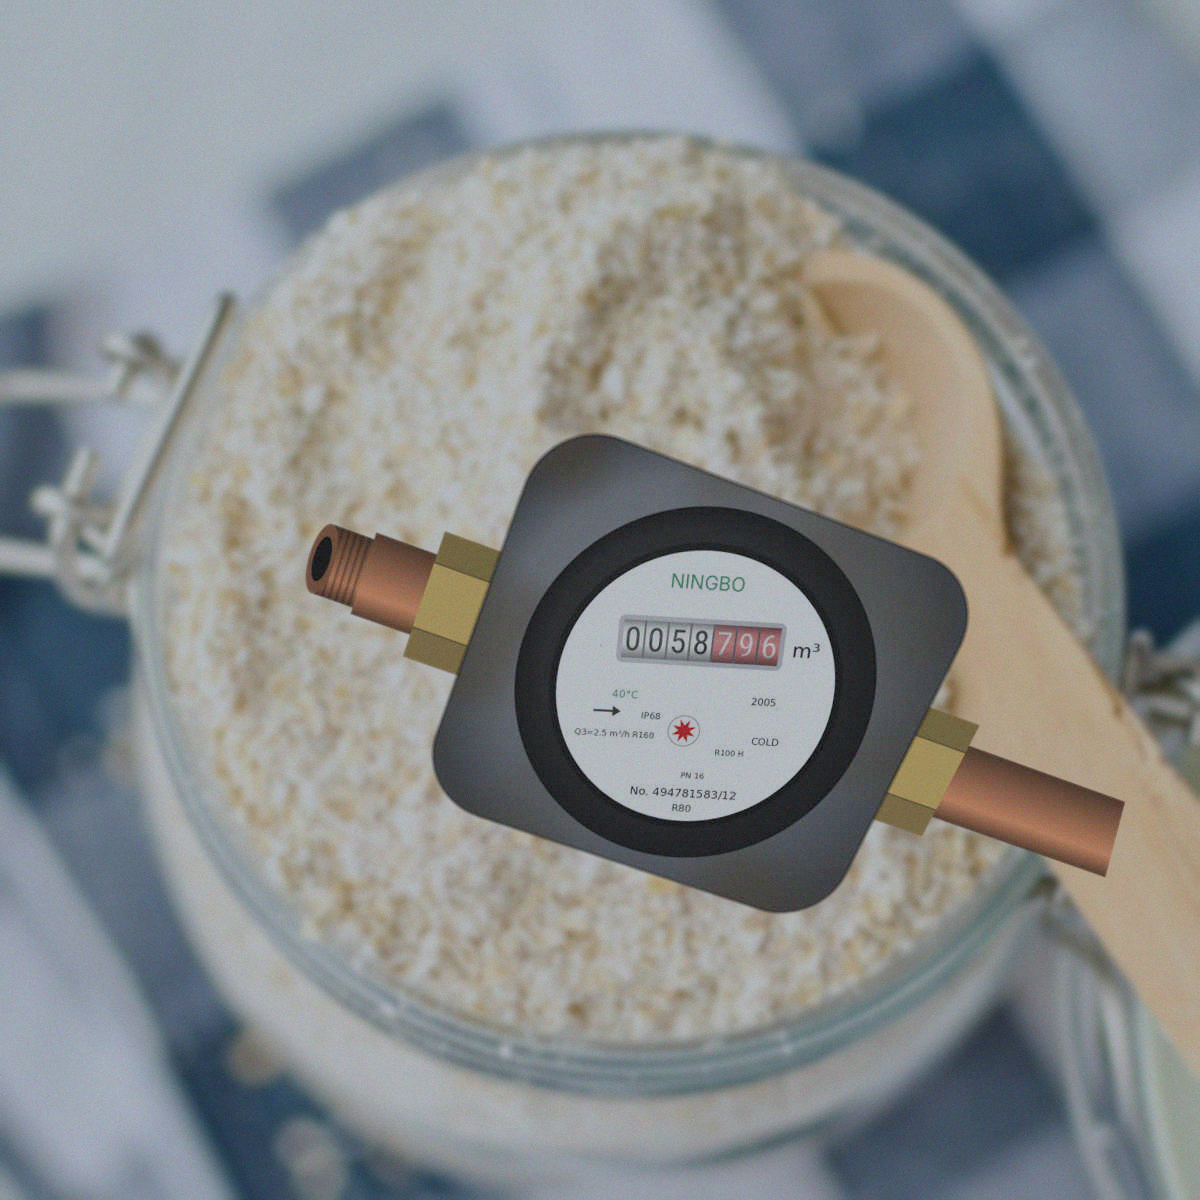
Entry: 58.796m³
